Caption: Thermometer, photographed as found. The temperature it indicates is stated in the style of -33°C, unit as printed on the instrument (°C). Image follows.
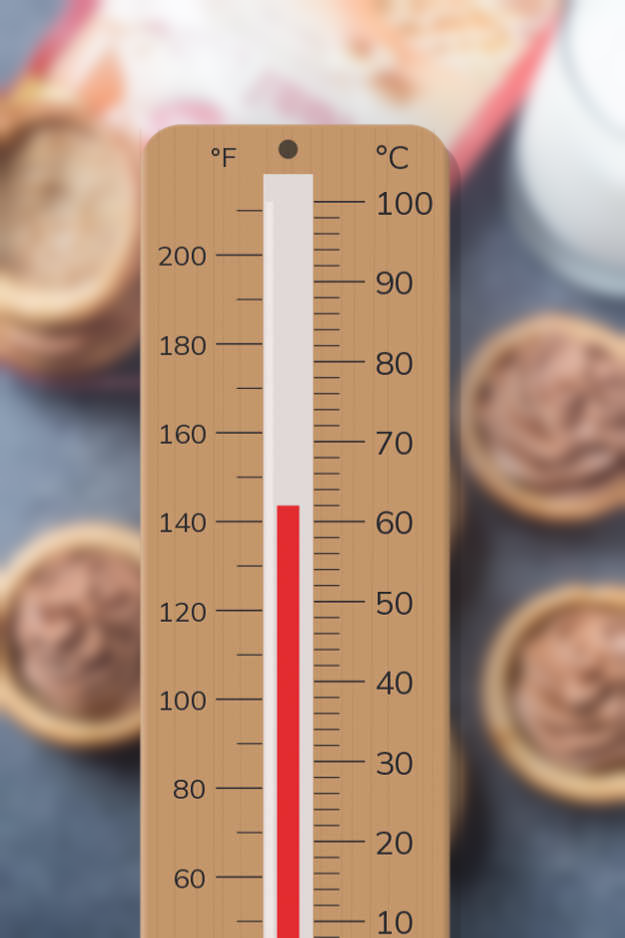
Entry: 62°C
